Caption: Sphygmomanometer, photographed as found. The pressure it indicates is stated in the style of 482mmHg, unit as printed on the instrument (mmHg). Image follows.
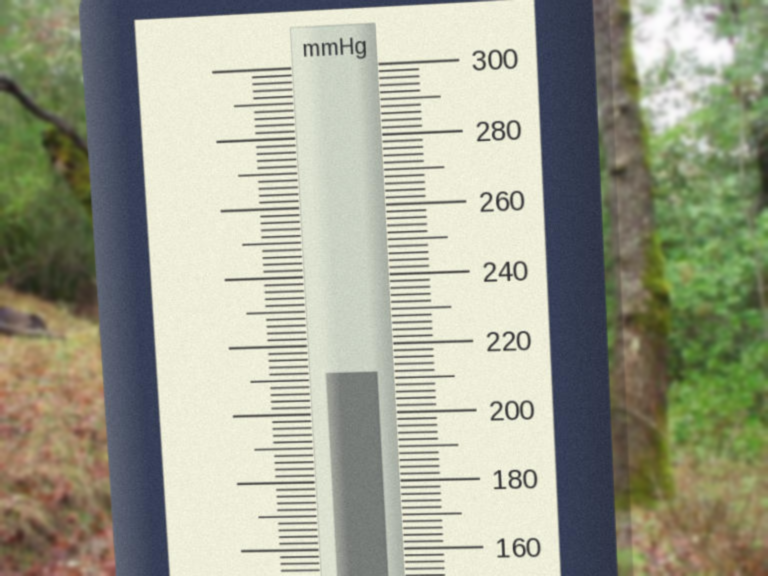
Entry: 212mmHg
